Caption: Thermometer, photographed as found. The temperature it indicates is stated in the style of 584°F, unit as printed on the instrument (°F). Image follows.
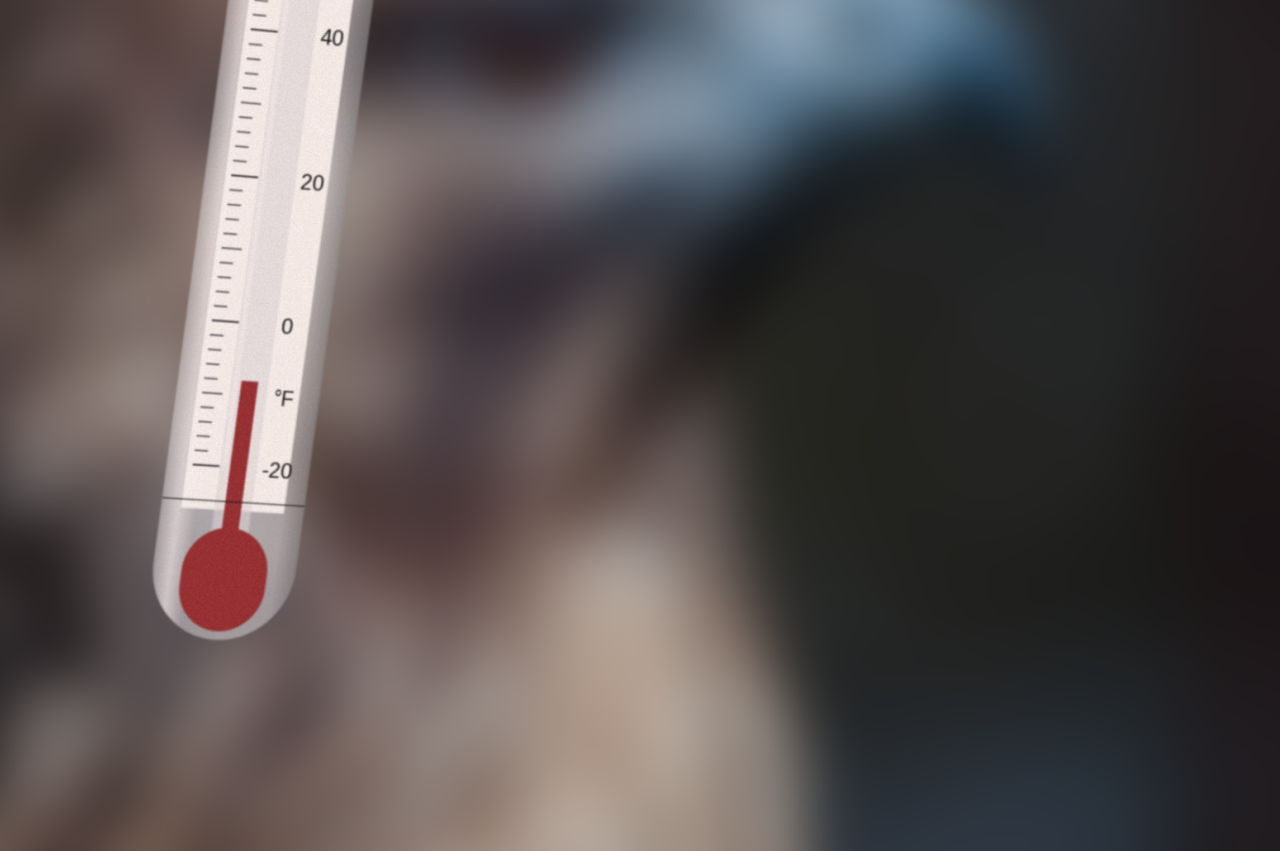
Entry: -8°F
